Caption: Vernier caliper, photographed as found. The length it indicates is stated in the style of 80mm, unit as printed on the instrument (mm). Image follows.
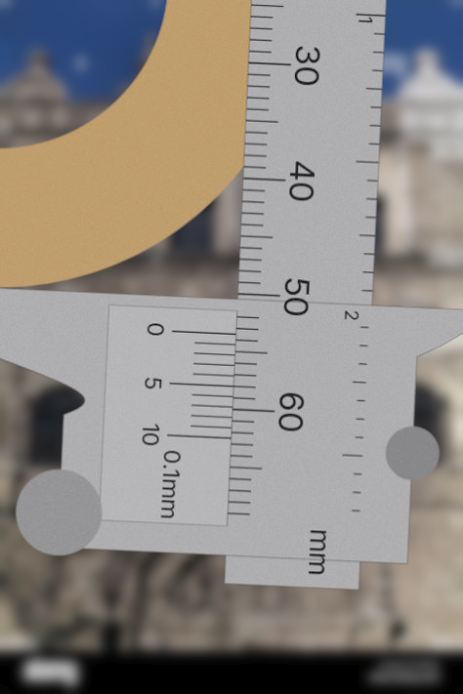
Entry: 53.5mm
